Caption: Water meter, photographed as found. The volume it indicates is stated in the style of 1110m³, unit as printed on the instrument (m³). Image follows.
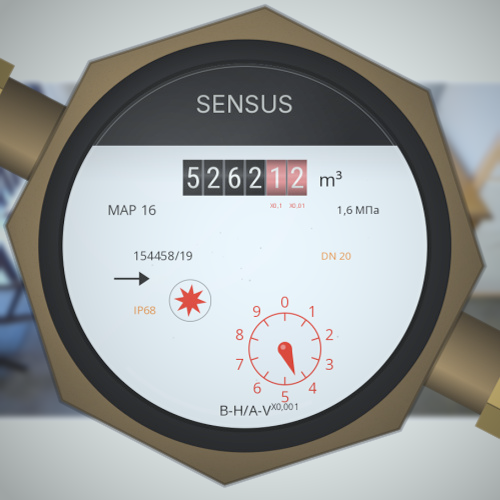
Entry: 5262.124m³
